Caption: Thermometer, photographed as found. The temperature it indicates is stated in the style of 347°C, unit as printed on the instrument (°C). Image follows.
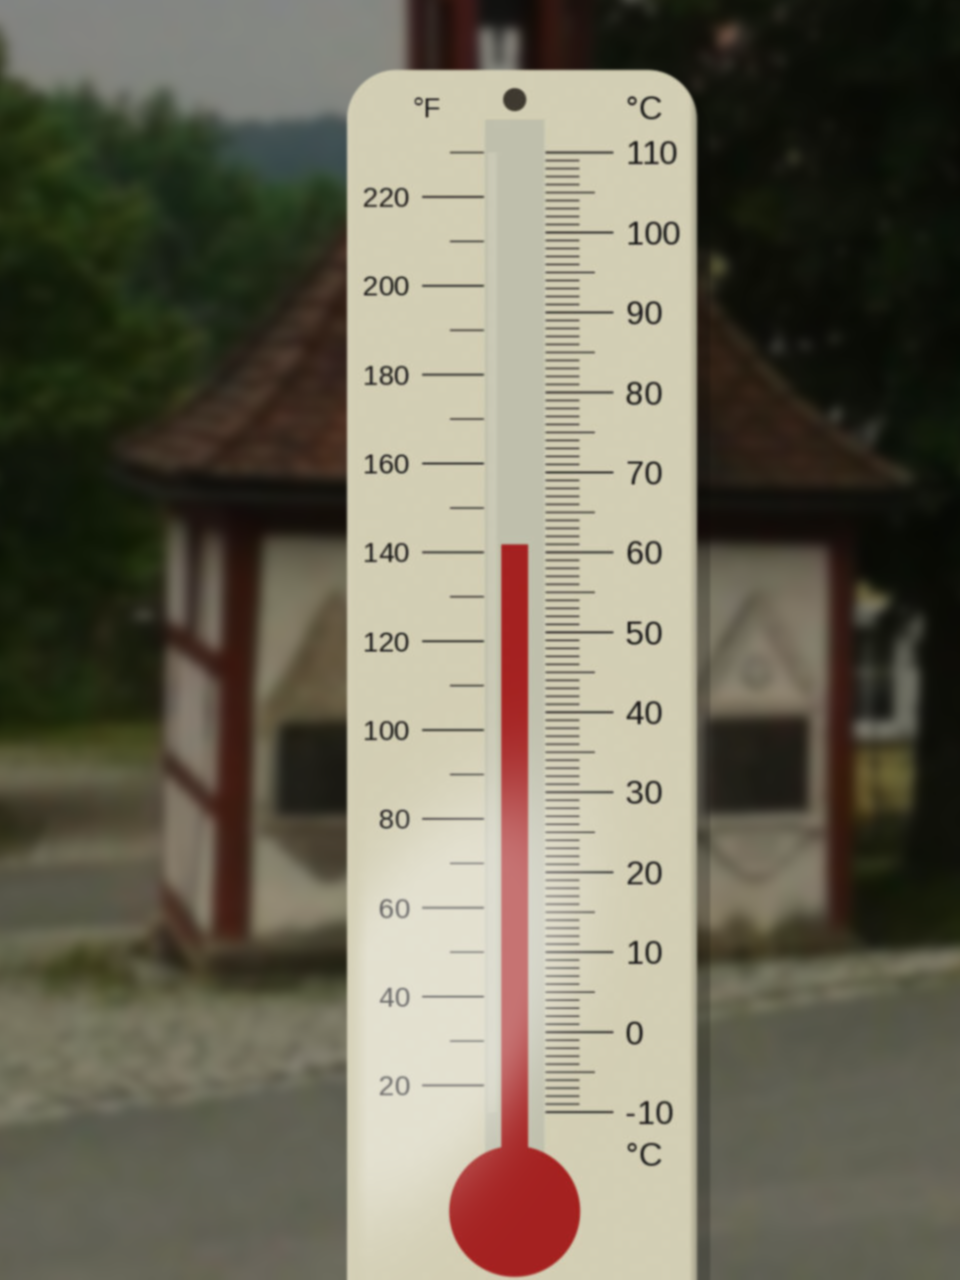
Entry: 61°C
